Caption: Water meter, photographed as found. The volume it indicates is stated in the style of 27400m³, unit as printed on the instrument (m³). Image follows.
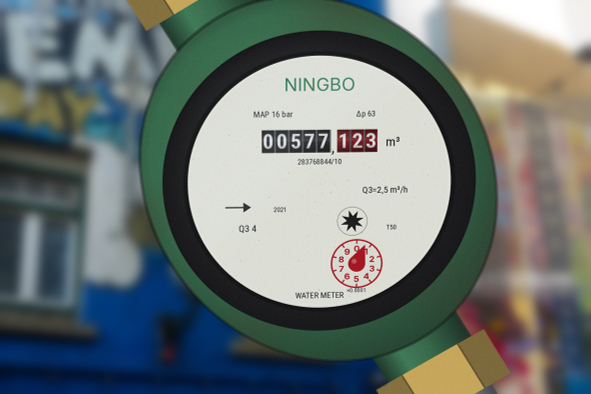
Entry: 577.1230m³
